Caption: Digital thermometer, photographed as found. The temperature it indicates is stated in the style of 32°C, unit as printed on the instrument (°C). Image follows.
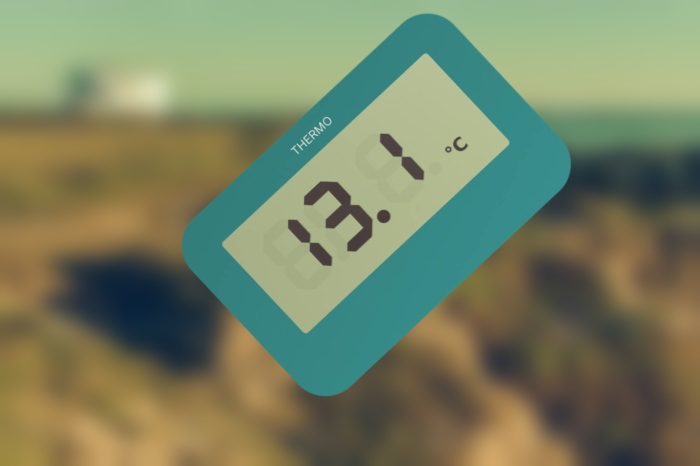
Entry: 13.1°C
